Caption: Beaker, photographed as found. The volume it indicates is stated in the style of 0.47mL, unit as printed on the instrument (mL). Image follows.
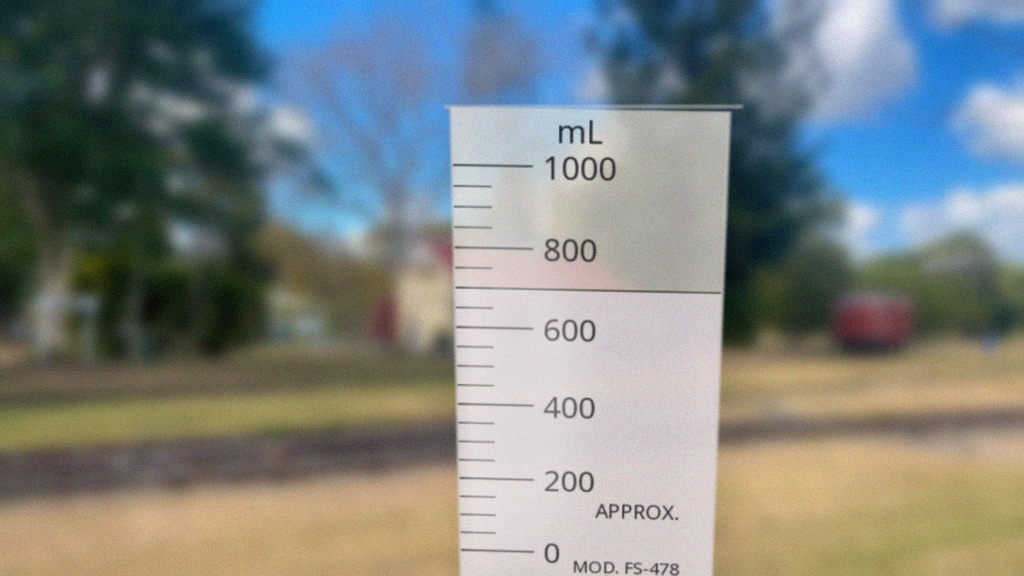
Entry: 700mL
